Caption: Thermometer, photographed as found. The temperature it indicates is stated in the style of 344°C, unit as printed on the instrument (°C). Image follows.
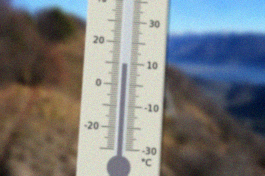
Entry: 10°C
